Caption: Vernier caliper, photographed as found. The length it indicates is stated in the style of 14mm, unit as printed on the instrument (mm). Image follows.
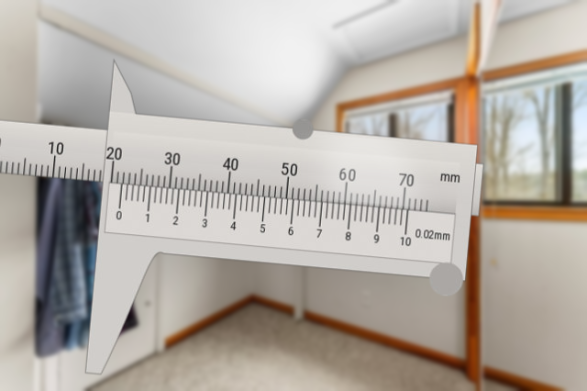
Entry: 21.8mm
